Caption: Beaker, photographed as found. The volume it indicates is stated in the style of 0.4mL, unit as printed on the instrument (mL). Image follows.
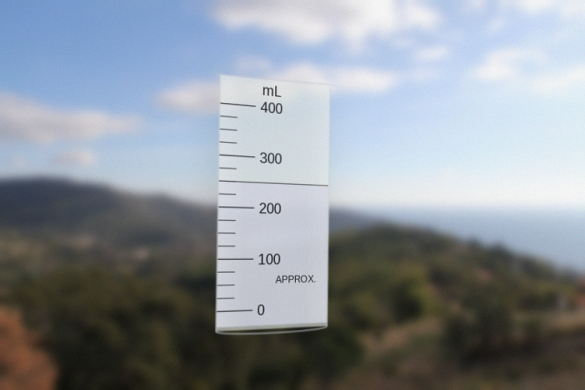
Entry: 250mL
